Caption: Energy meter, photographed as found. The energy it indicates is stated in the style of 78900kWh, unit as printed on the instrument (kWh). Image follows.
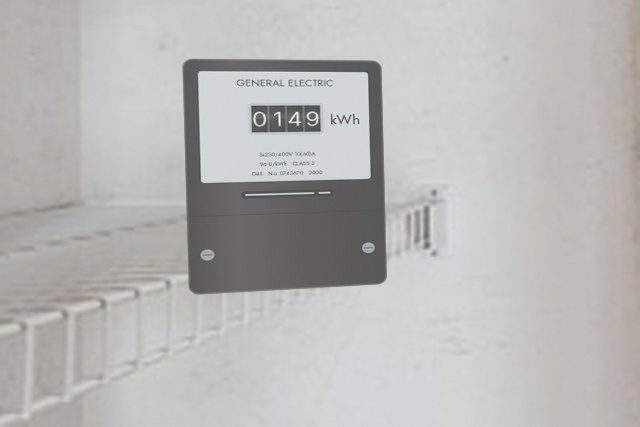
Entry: 149kWh
